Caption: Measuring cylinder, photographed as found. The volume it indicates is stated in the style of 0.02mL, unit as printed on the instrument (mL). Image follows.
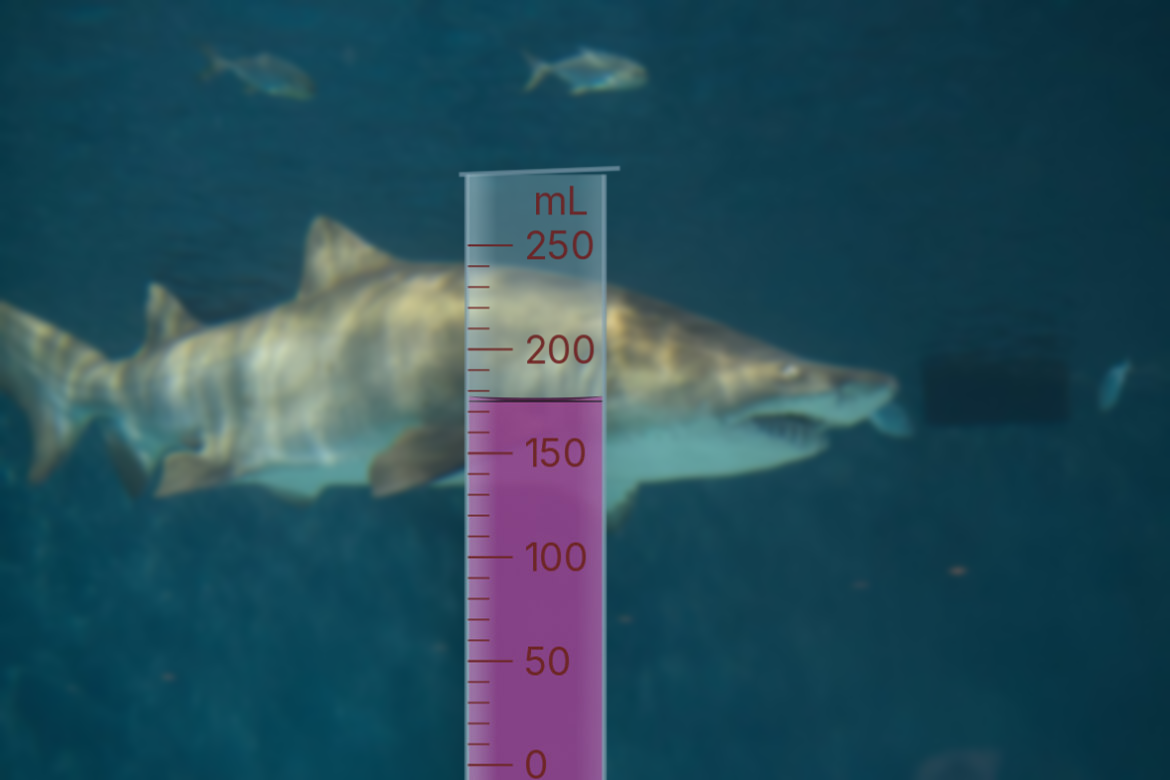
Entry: 175mL
